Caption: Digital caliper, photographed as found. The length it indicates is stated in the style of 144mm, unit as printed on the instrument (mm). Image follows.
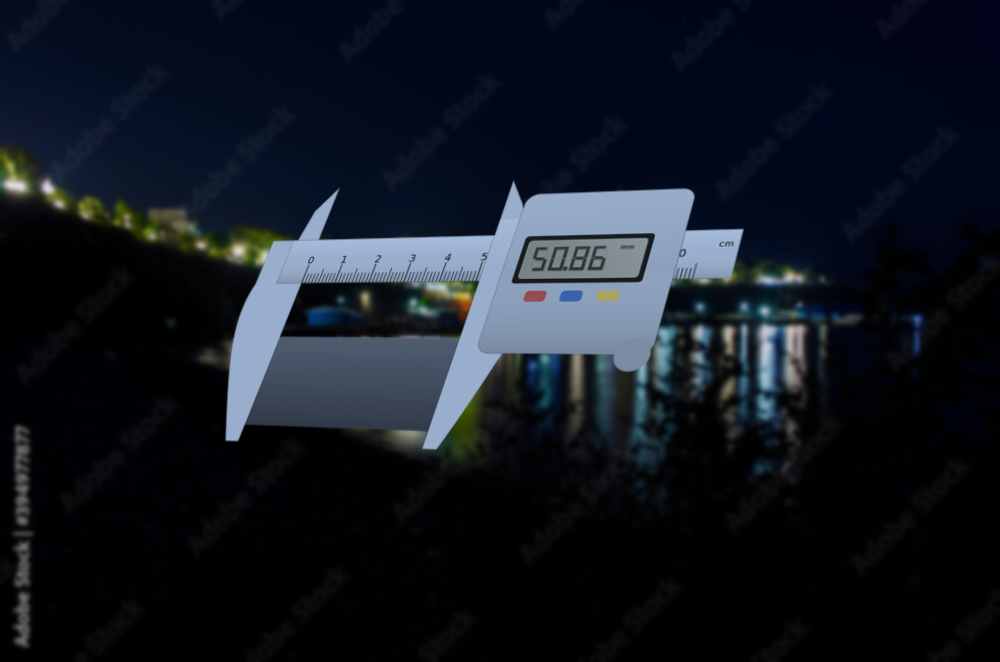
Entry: 50.86mm
